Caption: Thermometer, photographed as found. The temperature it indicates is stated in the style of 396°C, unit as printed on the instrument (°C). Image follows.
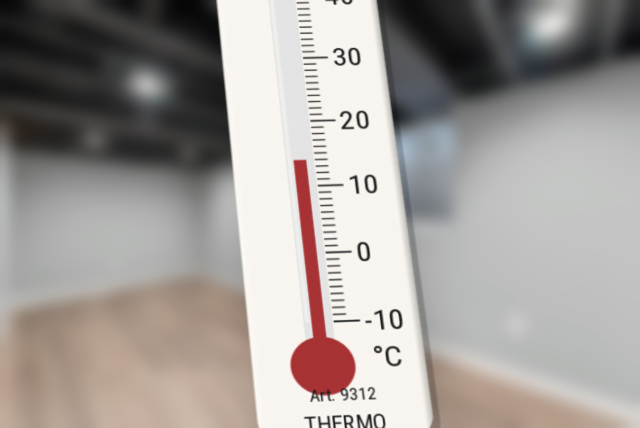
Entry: 14°C
